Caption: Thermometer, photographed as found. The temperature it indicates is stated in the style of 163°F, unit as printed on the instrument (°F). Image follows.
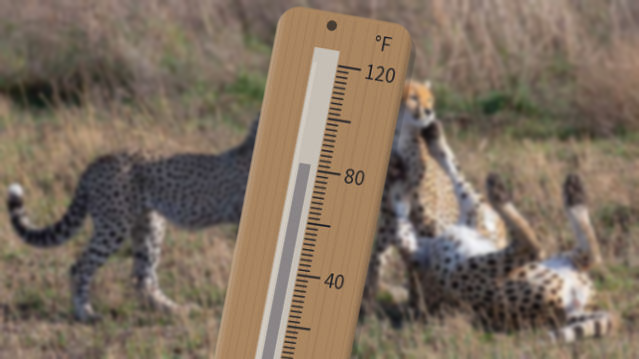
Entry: 82°F
